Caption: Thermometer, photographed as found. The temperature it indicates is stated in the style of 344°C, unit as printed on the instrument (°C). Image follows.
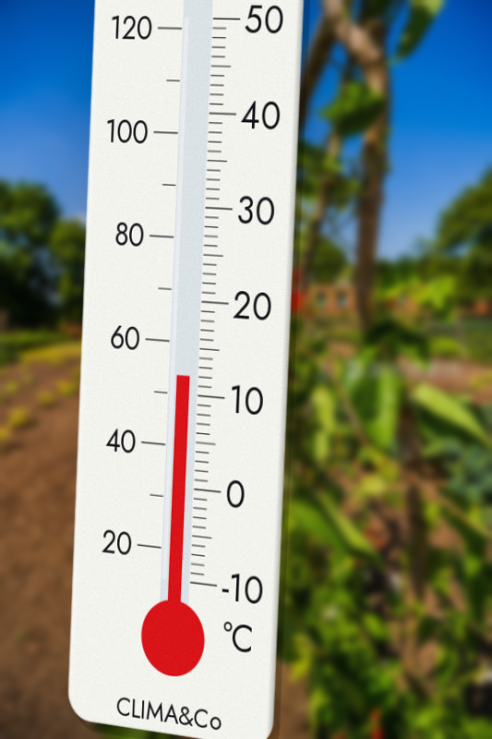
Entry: 12°C
